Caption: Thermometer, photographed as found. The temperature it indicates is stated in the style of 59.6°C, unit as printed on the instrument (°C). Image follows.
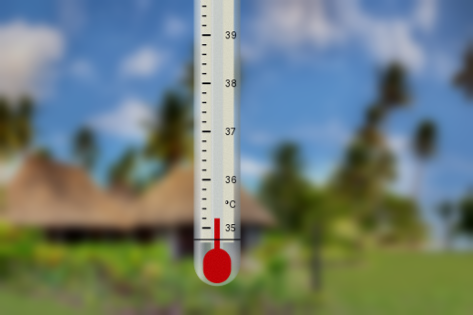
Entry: 35.2°C
